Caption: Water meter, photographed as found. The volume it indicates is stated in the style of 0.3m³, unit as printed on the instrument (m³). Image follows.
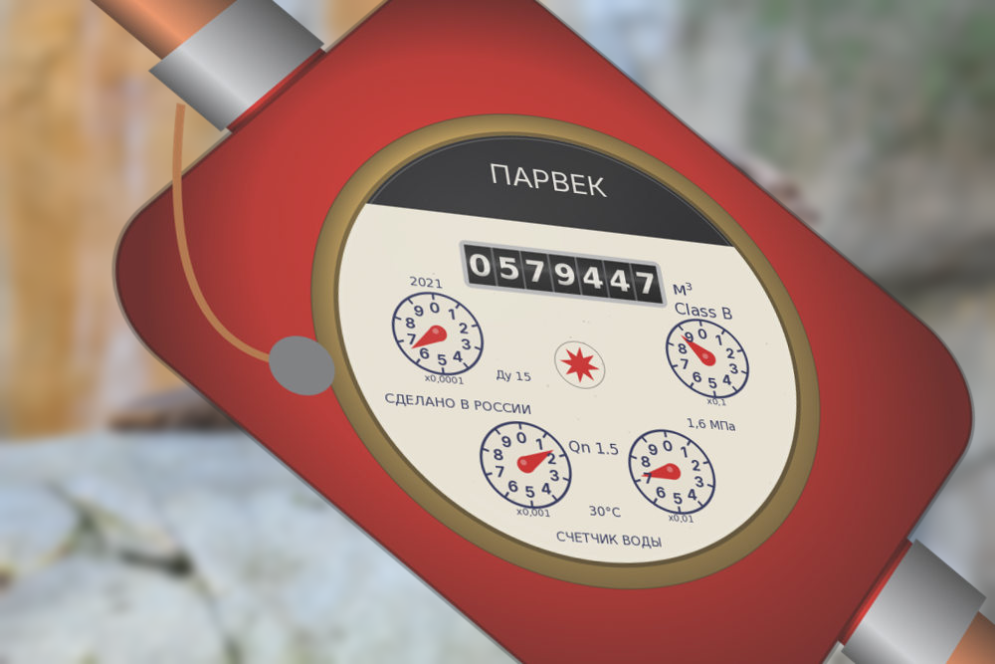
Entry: 579447.8716m³
